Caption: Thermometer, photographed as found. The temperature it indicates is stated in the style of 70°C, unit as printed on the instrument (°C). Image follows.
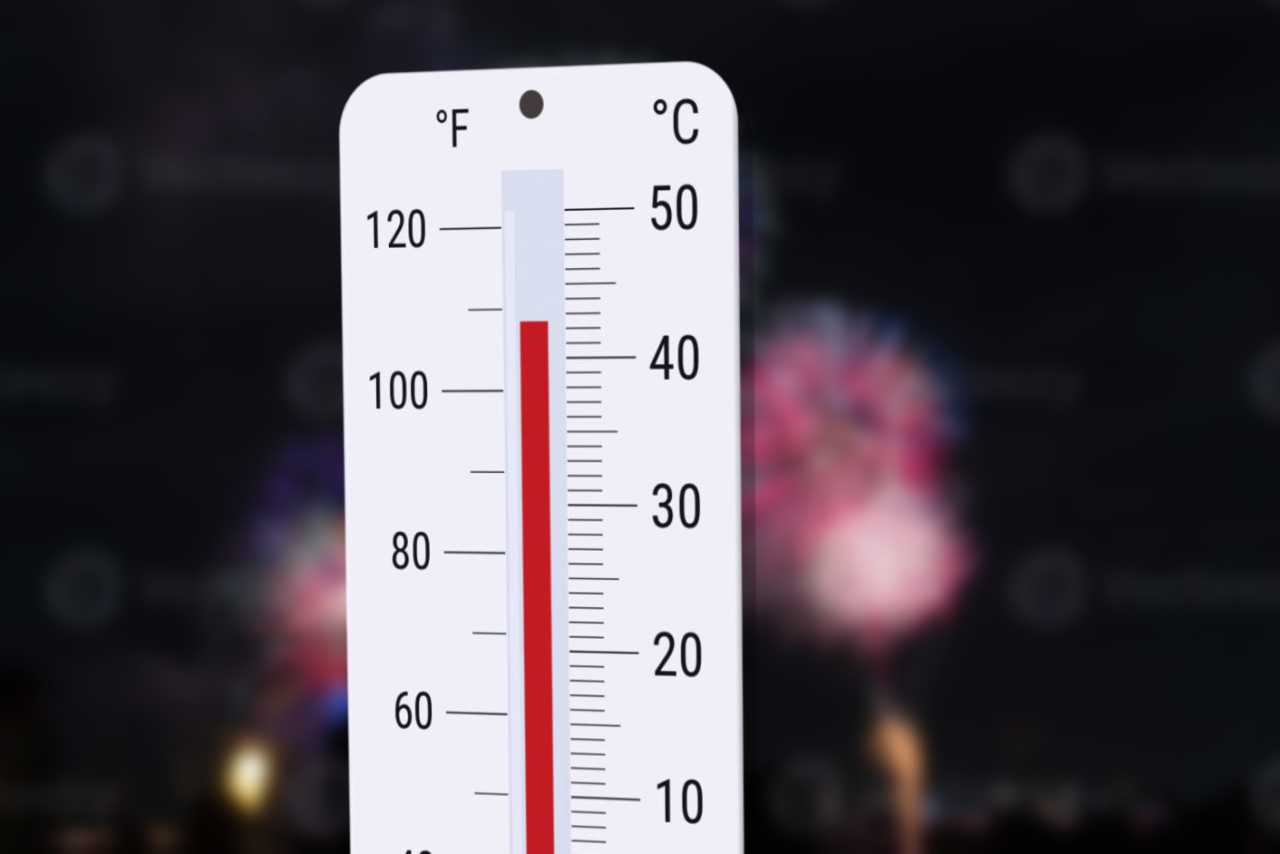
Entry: 42.5°C
